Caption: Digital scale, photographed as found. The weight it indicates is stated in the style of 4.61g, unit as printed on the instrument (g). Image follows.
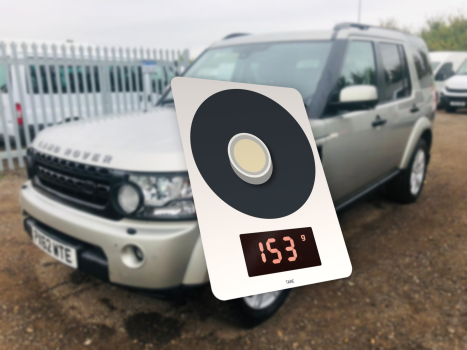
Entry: 153g
